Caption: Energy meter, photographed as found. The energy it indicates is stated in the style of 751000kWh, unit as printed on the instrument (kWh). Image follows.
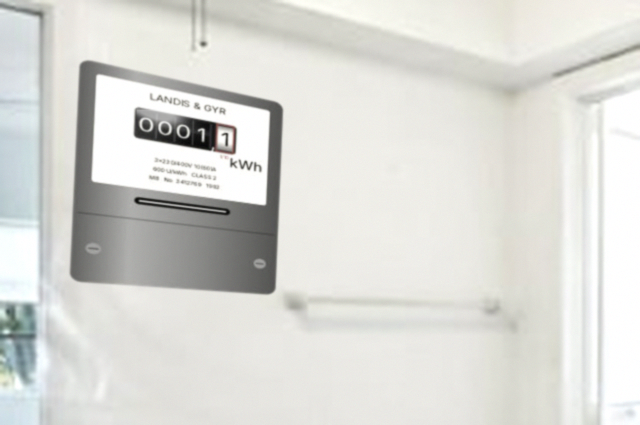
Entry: 1.1kWh
